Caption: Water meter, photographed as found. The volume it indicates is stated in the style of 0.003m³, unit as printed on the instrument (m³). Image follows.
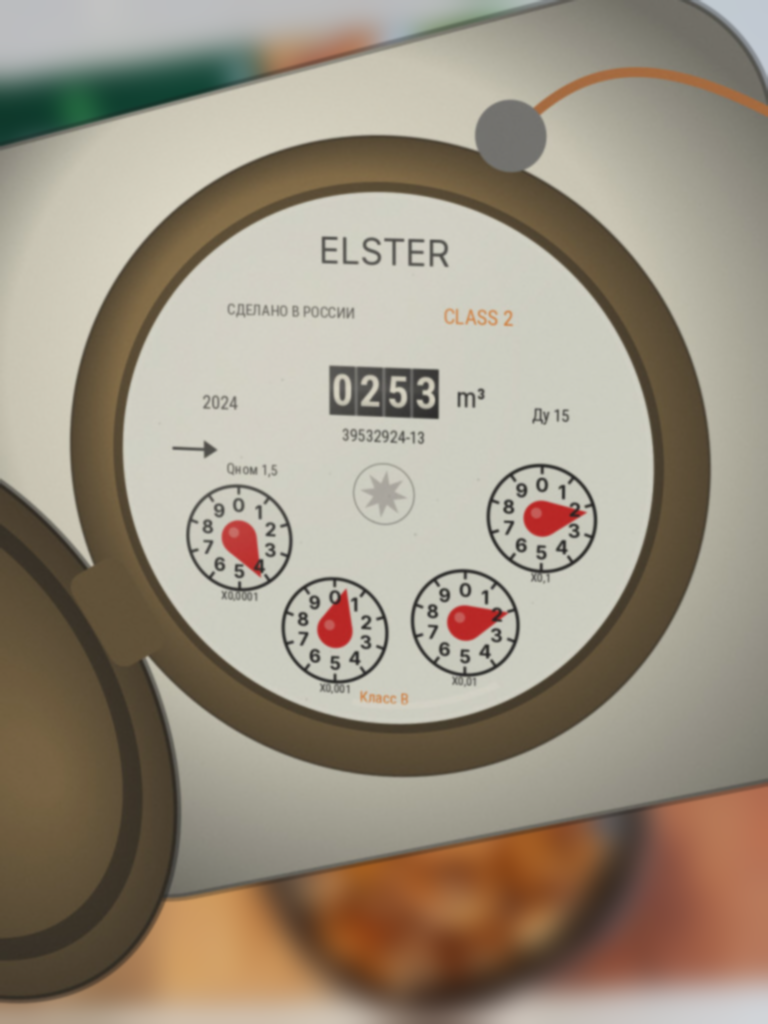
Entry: 253.2204m³
